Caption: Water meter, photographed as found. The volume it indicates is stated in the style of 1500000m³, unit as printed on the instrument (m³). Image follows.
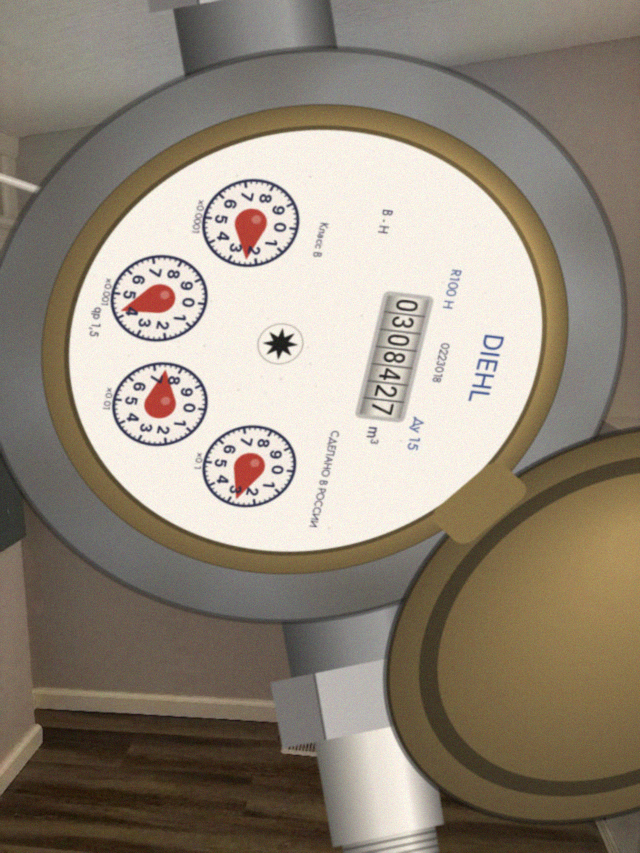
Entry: 308427.2742m³
